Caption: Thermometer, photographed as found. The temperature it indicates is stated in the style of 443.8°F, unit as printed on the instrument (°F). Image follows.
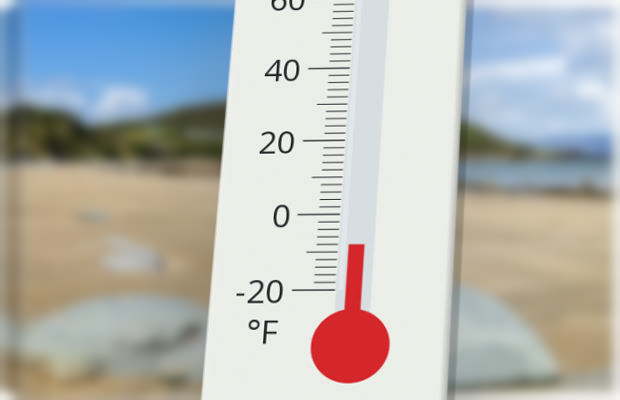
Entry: -8°F
